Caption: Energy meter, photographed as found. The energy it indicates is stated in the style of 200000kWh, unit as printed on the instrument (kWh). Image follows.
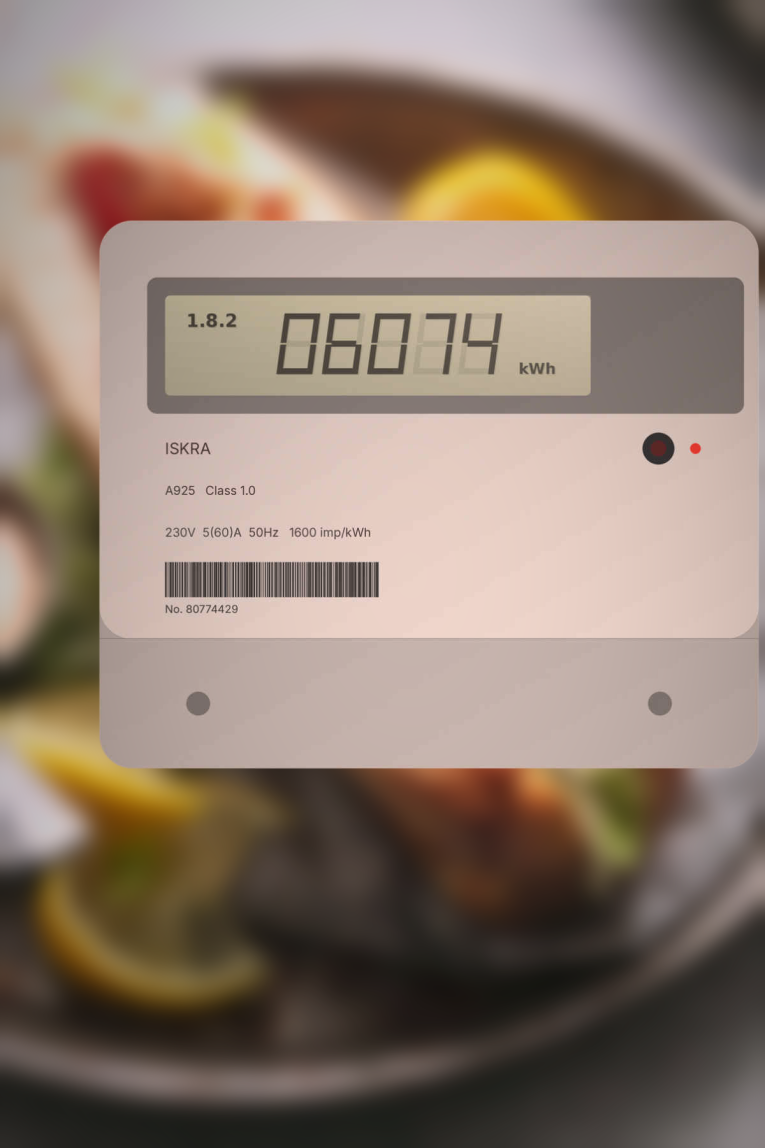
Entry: 6074kWh
